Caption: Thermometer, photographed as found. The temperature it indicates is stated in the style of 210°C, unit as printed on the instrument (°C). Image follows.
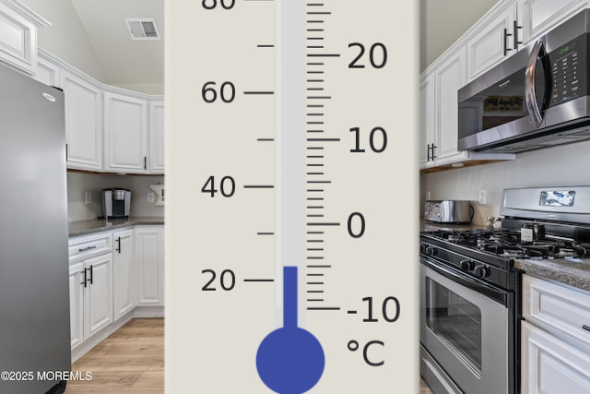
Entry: -5°C
